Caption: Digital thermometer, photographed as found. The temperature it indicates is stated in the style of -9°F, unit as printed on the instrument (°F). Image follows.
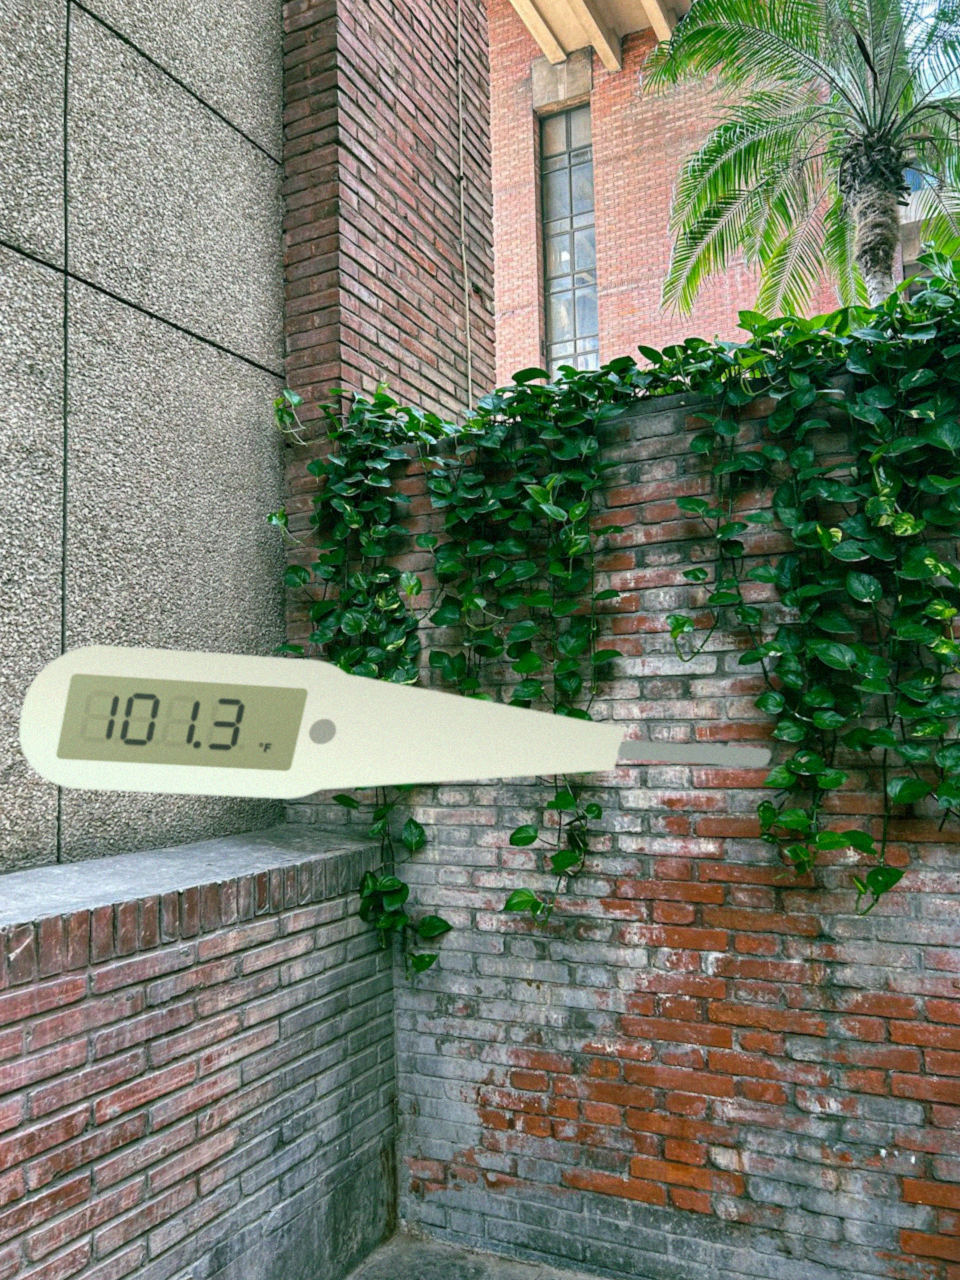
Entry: 101.3°F
